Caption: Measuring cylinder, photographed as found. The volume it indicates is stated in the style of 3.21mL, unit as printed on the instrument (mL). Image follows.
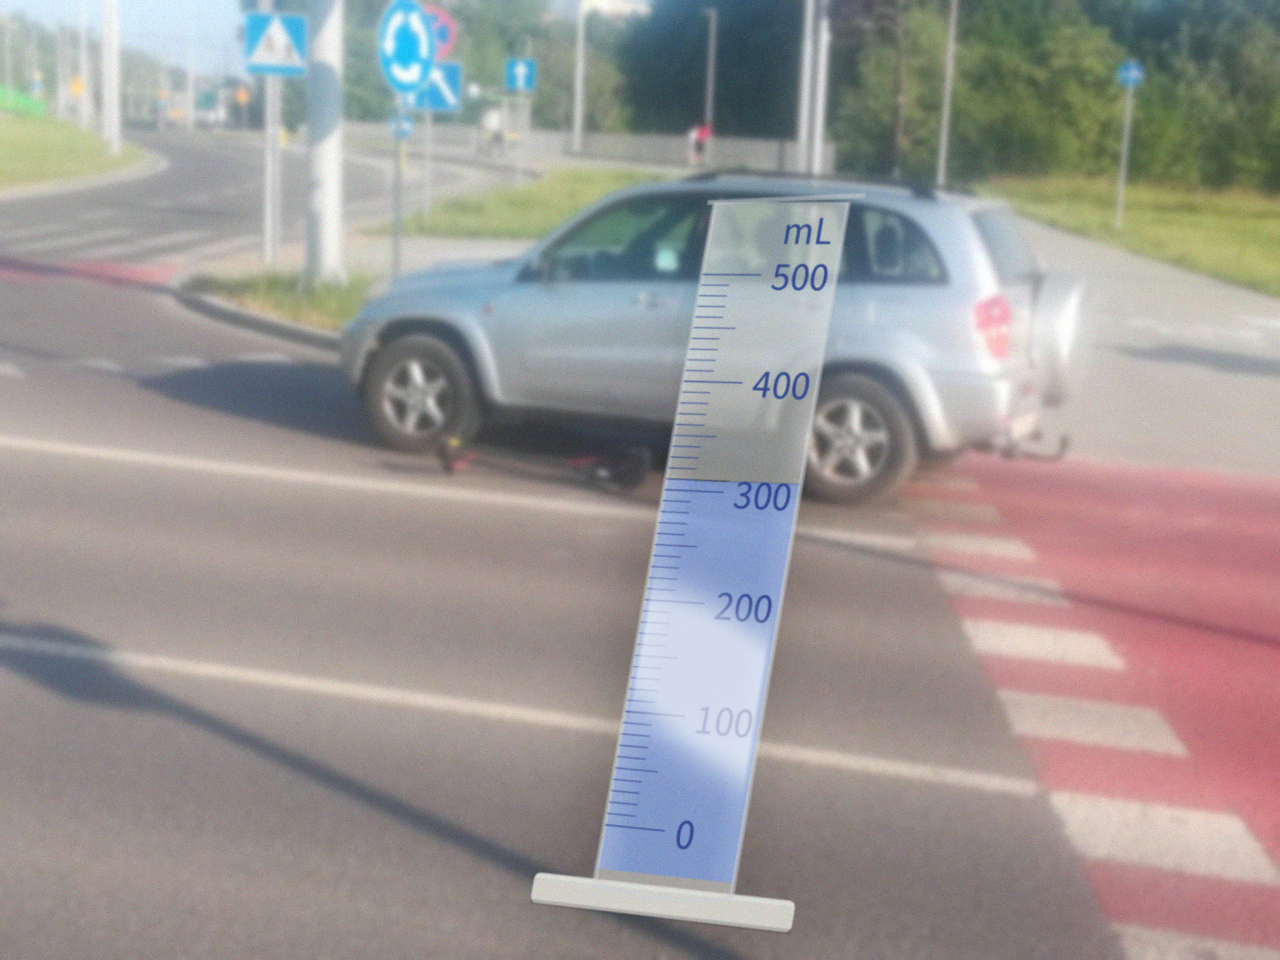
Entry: 310mL
